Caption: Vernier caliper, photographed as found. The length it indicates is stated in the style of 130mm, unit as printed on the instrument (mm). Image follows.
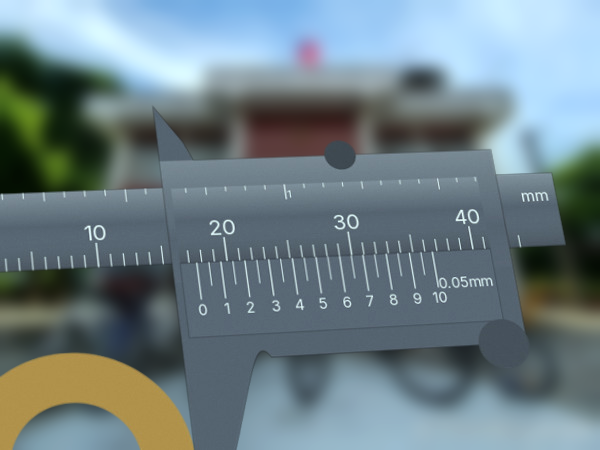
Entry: 17.6mm
